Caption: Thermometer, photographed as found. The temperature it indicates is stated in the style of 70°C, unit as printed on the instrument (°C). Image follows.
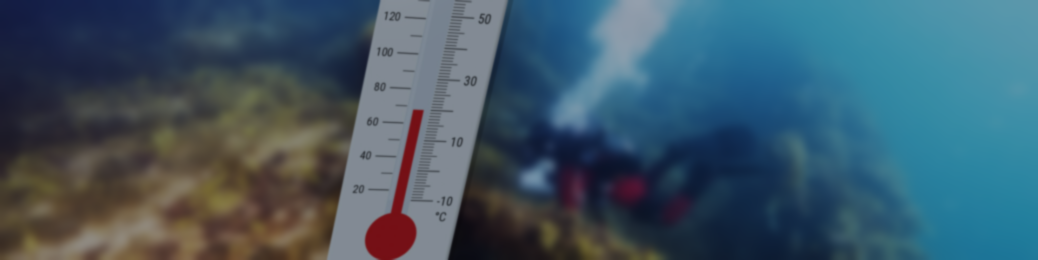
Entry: 20°C
